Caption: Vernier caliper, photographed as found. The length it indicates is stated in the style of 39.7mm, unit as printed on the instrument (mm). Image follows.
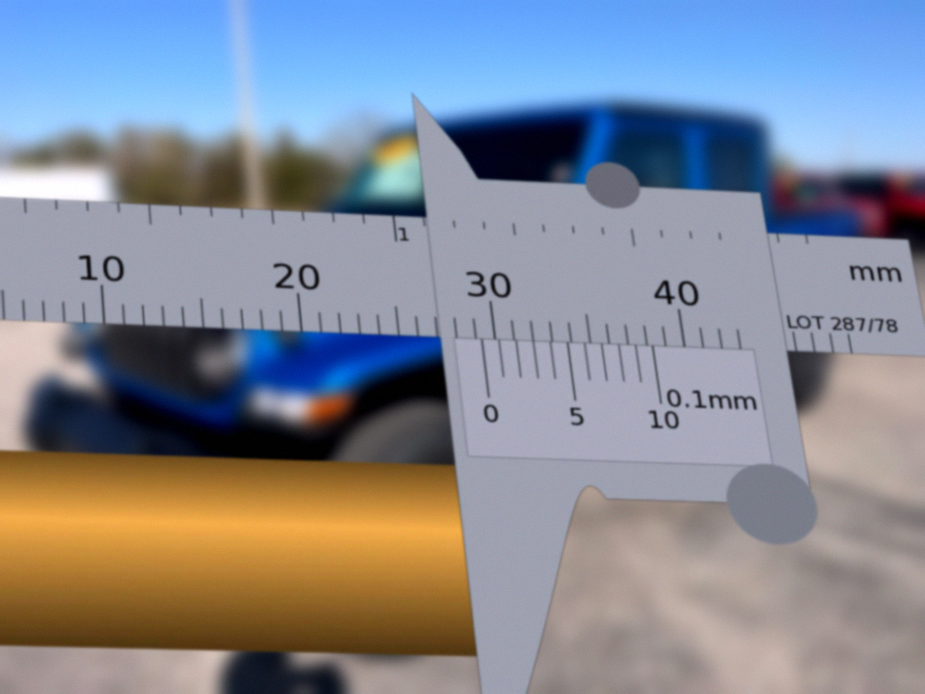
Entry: 29.3mm
